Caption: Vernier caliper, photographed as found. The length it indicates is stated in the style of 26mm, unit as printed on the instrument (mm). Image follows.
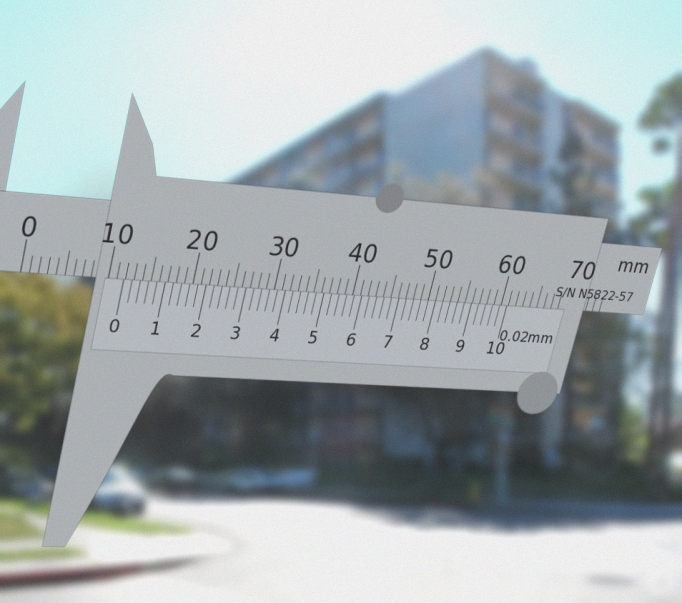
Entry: 11.8mm
